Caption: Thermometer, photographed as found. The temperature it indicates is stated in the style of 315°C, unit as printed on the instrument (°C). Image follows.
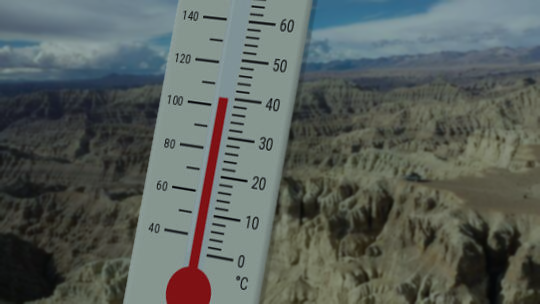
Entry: 40°C
